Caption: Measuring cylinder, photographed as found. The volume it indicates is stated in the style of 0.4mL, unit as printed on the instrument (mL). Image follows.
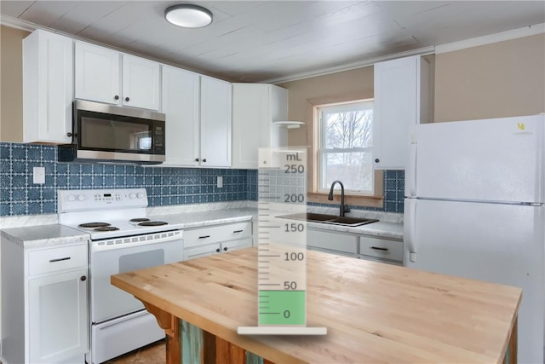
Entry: 40mL
